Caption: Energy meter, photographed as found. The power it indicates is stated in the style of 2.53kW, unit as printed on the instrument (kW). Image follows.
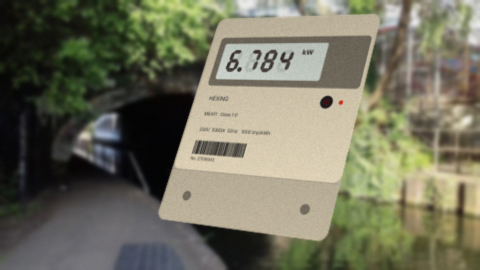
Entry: 6.784kW
